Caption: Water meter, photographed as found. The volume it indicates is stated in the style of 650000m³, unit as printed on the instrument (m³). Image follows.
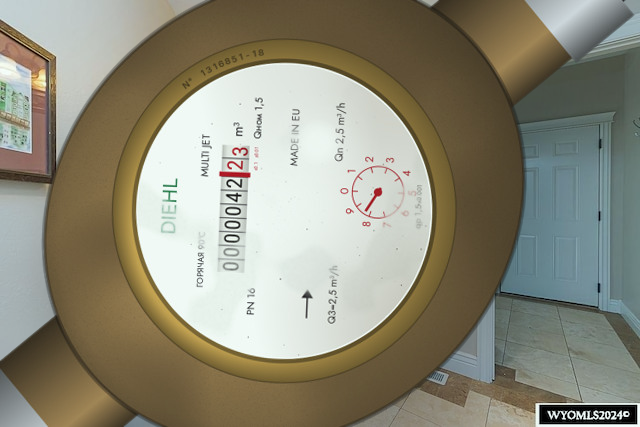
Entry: 42.228m³
